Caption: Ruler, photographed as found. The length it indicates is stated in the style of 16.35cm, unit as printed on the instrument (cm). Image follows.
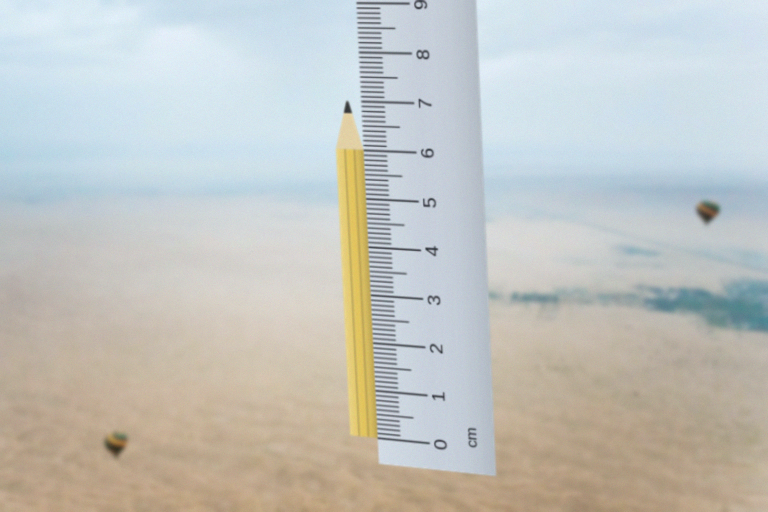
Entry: 7cm
